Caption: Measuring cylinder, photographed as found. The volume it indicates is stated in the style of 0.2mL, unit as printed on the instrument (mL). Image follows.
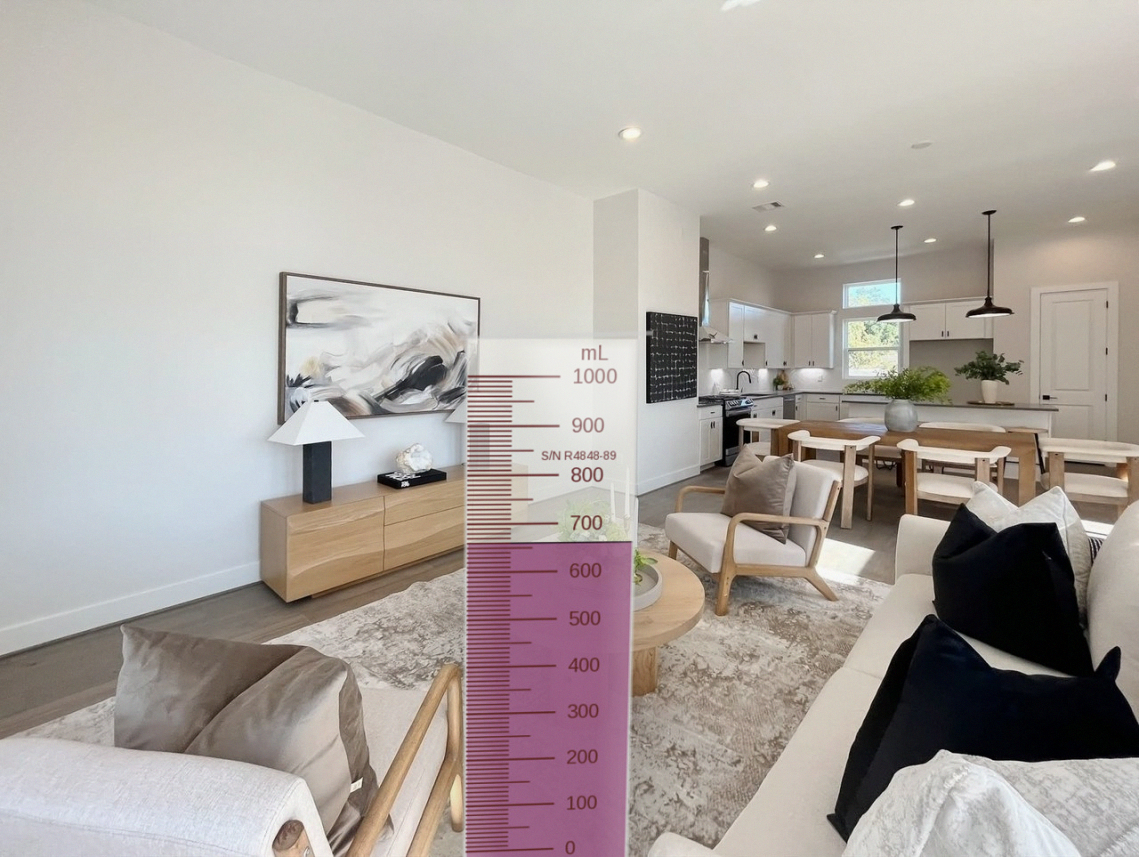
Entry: 660mL
